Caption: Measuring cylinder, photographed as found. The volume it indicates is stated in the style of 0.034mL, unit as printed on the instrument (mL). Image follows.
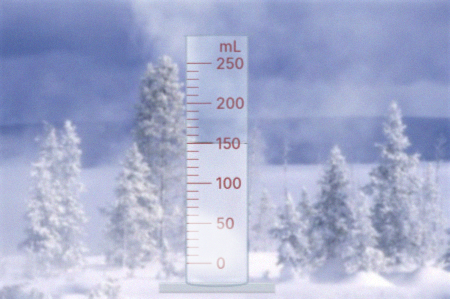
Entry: 150mL
